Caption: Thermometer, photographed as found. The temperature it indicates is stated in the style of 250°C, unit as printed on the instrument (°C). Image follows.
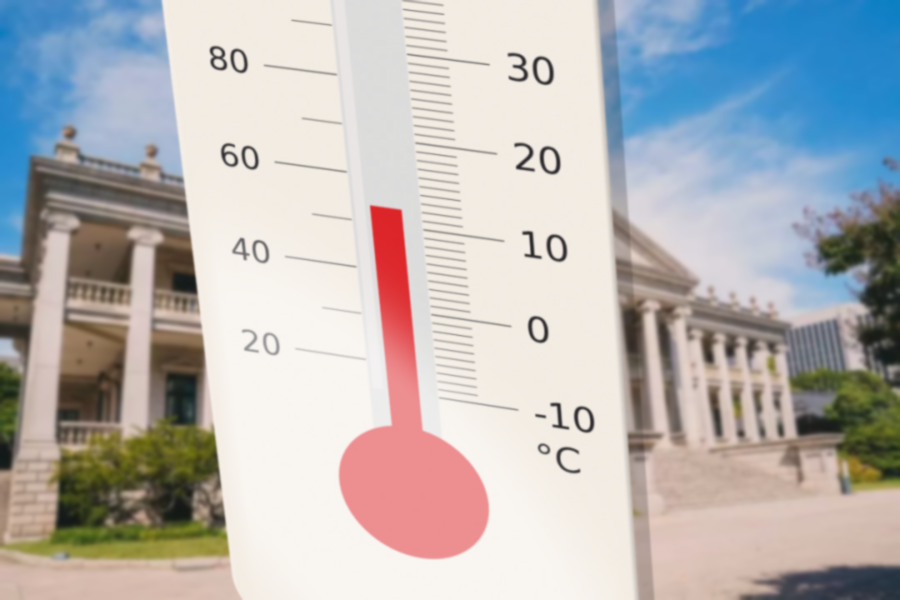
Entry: 12°C
